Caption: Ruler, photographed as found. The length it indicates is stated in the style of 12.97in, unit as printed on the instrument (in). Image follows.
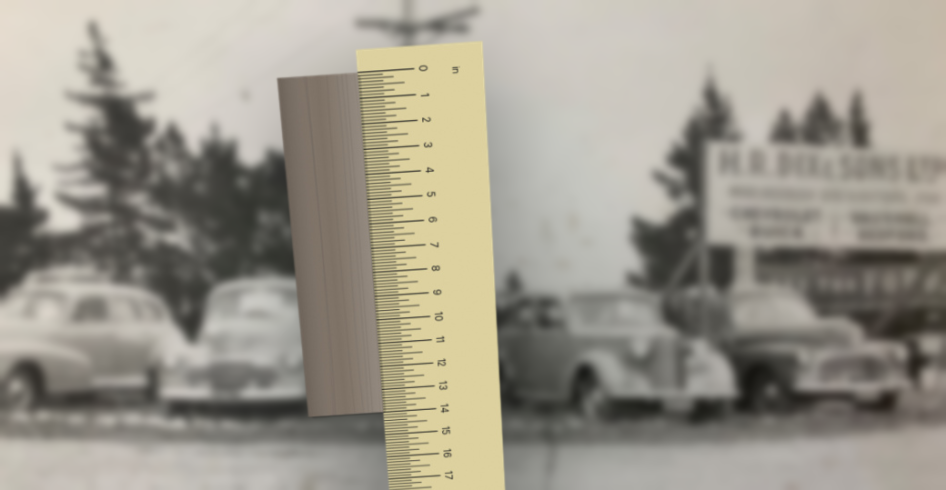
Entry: 14in
